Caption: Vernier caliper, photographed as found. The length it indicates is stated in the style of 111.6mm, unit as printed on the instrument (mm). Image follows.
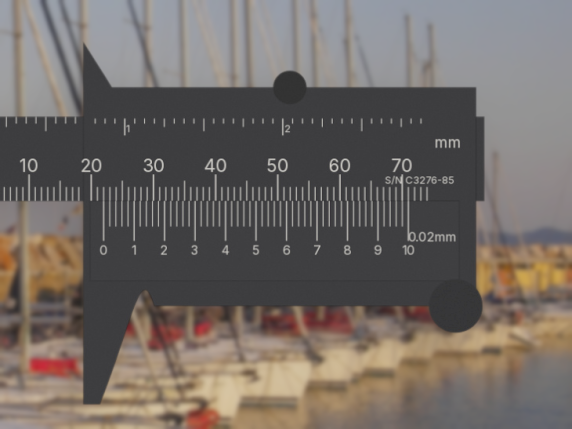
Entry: 22.0mm
